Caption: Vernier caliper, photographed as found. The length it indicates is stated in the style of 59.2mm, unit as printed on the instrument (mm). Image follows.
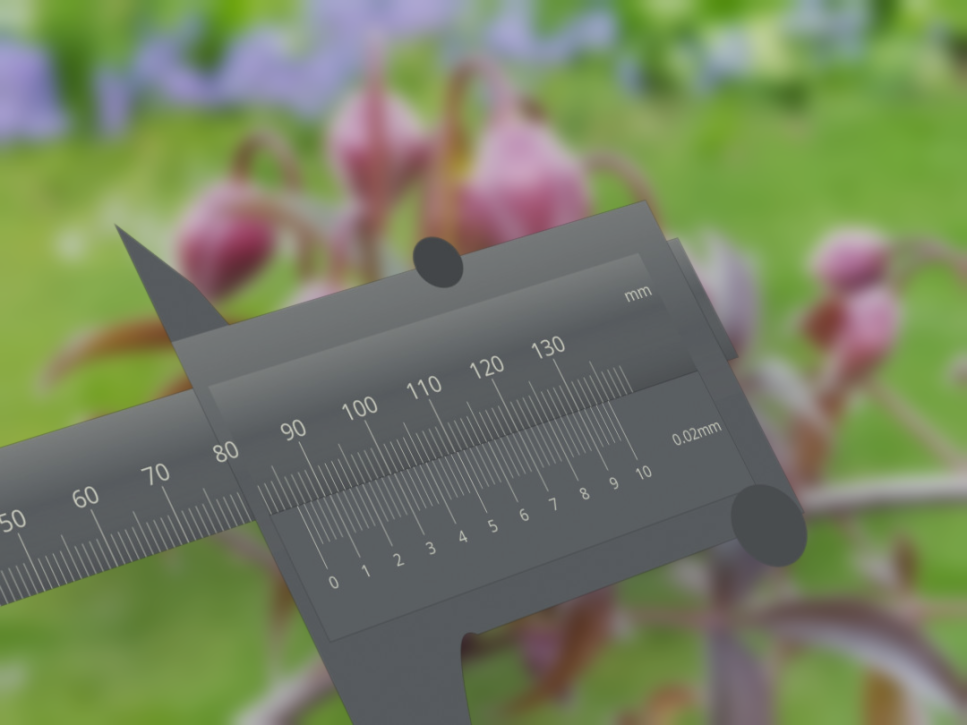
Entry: 85.8mm
